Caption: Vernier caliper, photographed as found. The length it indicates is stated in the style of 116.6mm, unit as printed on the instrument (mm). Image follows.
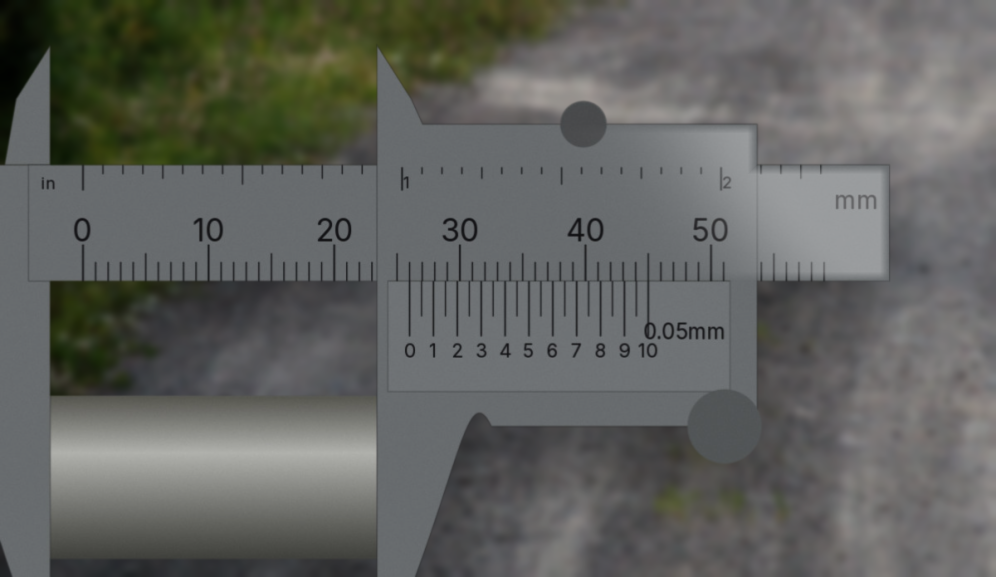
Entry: 26.0mm
